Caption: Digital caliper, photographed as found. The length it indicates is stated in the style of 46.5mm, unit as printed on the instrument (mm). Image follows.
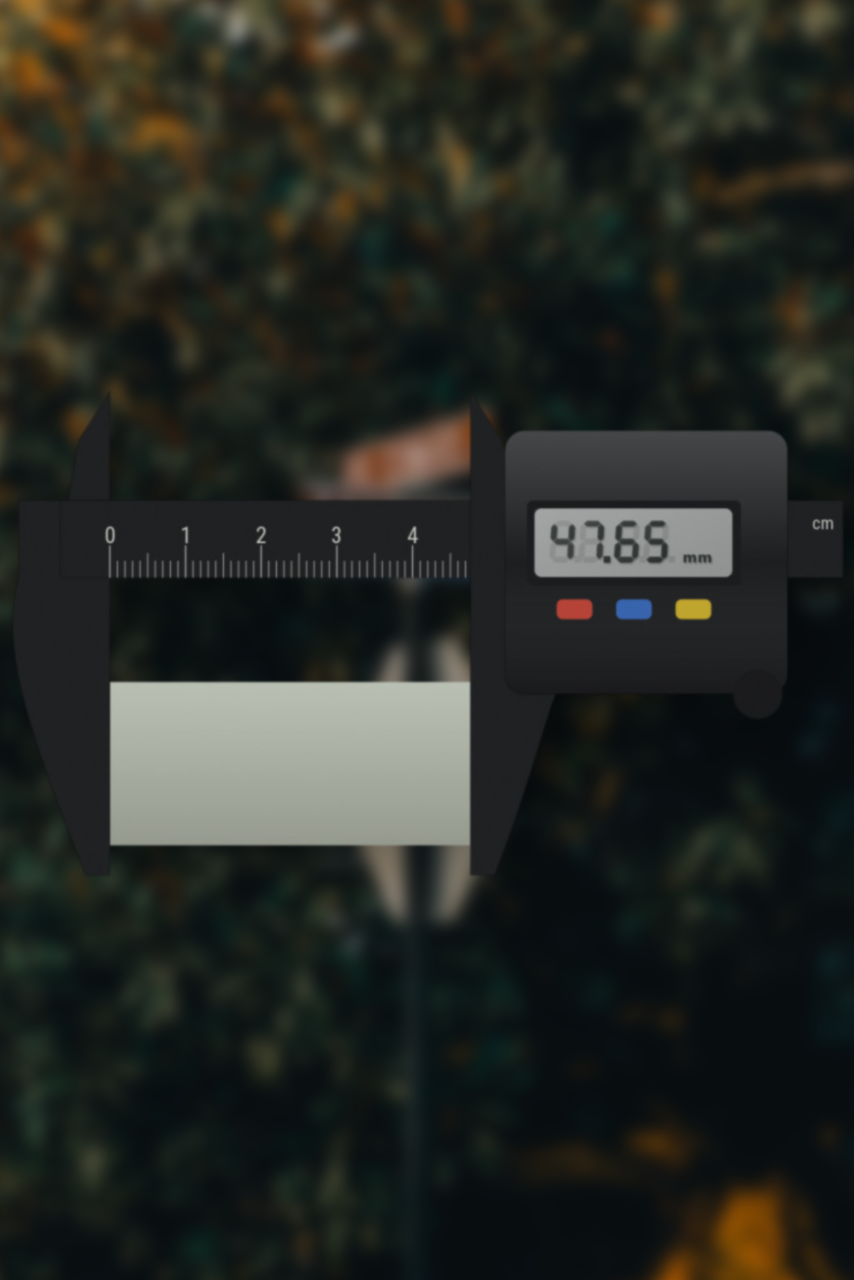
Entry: 47.65mm
